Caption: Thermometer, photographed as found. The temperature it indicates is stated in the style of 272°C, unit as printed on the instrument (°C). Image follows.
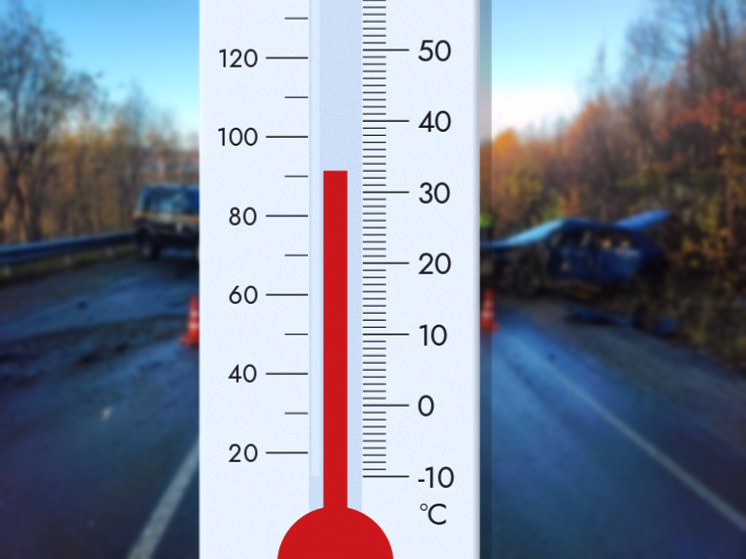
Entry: 33°C
